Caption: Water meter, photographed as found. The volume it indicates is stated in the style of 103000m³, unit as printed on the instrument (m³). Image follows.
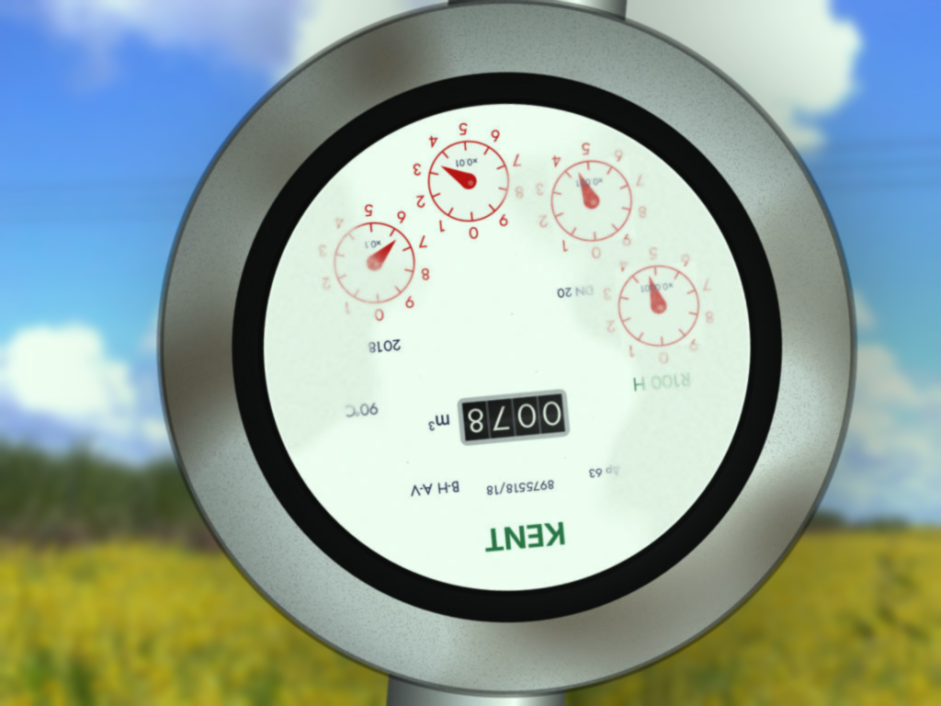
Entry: 78.6344m³
